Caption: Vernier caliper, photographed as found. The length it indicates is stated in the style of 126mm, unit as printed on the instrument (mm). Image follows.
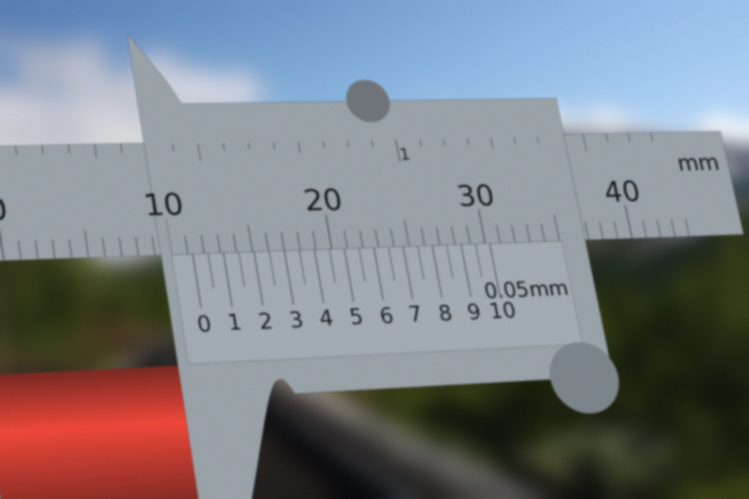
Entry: 11.3mm
